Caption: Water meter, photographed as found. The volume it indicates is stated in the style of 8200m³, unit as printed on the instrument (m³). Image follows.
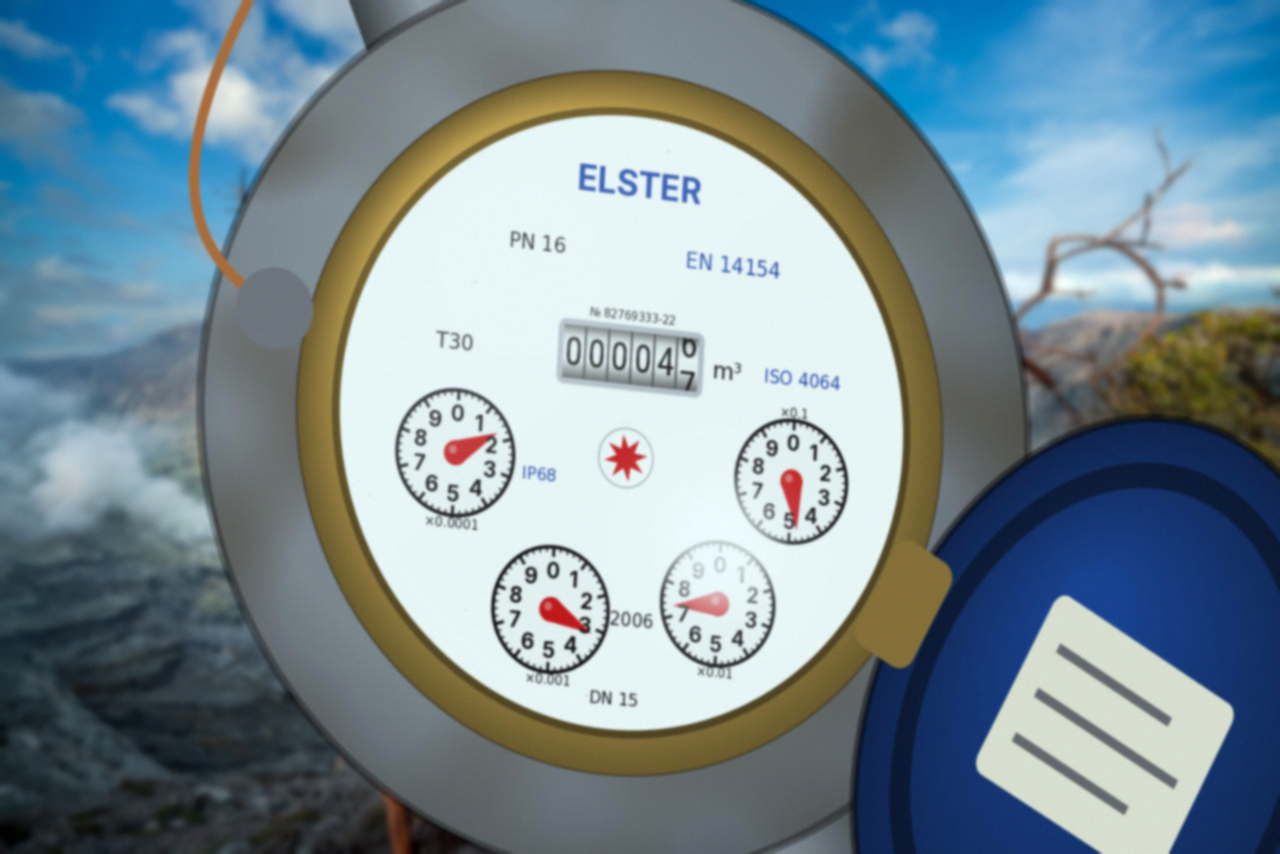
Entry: 46.4731m³
